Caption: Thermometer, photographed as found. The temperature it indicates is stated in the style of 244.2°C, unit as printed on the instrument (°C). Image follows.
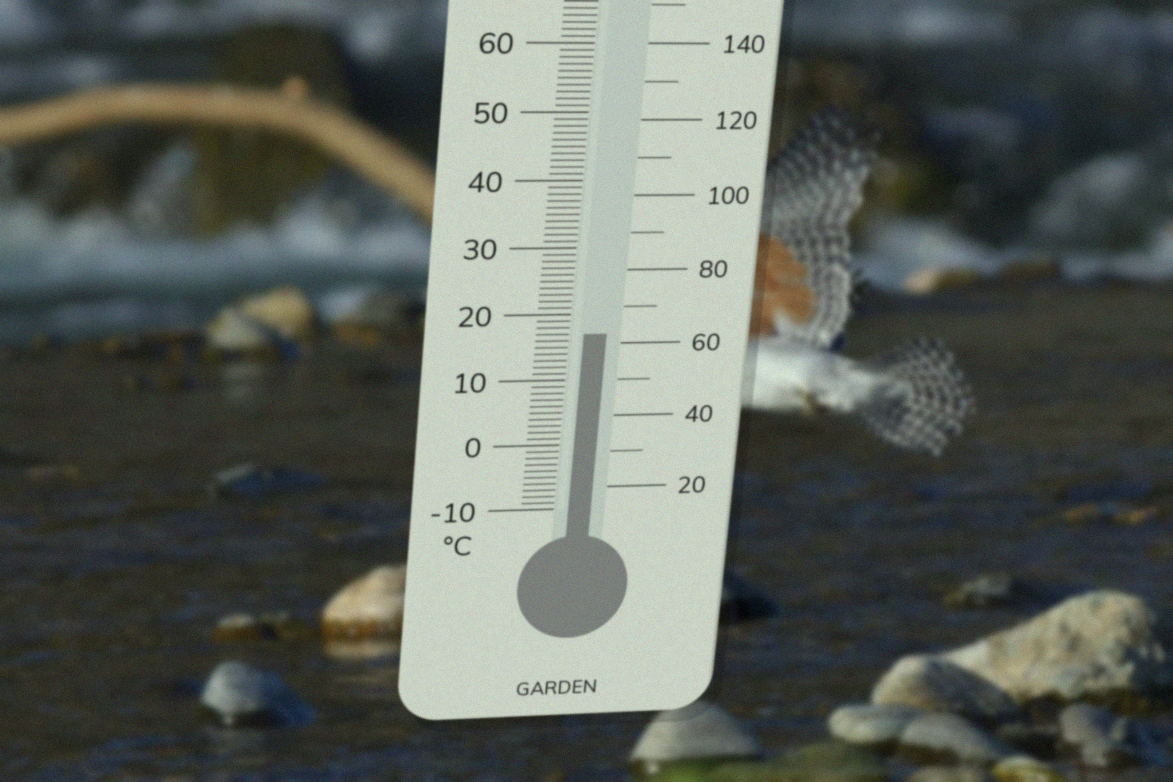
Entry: 17°C
